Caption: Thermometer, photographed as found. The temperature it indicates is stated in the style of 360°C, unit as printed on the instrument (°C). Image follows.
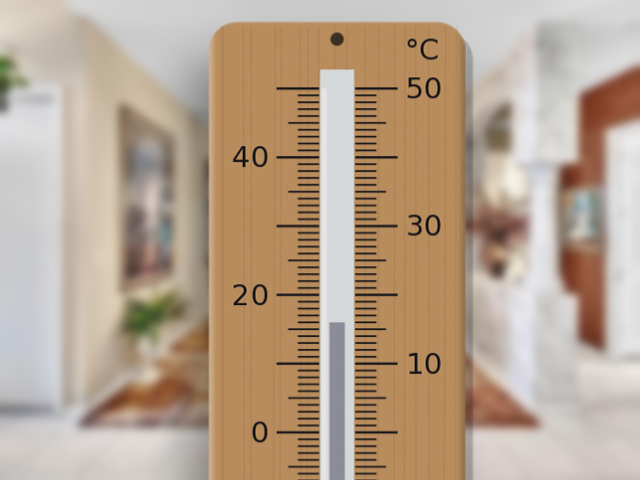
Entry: 16°C
